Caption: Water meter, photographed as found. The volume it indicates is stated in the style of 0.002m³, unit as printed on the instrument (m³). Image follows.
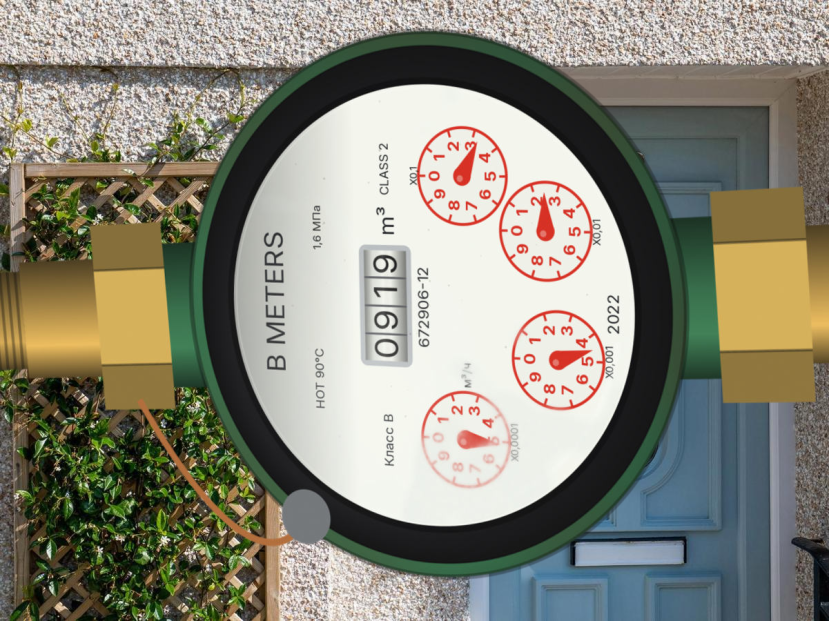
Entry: 919.3245m³
